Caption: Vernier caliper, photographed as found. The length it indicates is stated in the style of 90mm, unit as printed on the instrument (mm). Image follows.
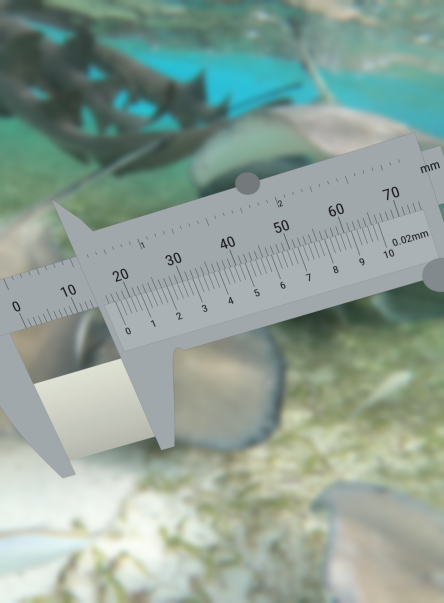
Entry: 17.2mm
